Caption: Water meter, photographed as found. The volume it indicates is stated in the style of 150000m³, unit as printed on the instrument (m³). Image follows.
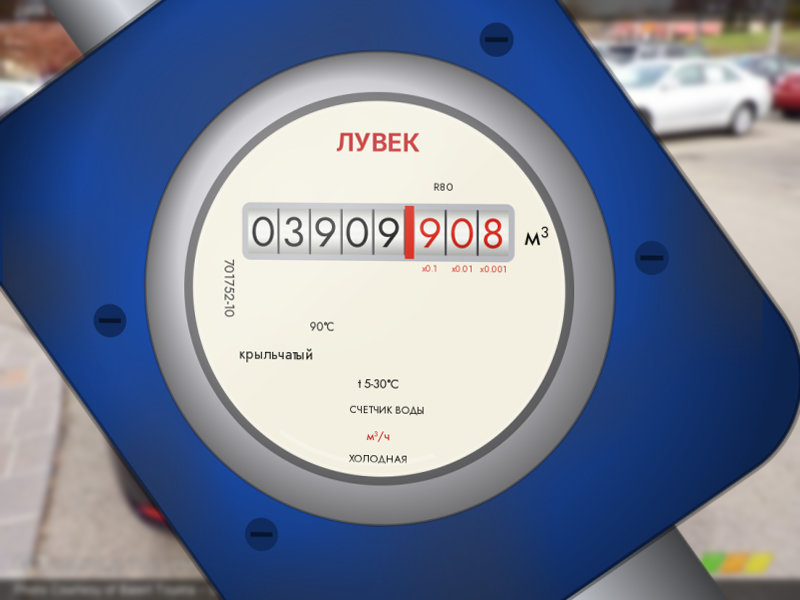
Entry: 3909.908m³
